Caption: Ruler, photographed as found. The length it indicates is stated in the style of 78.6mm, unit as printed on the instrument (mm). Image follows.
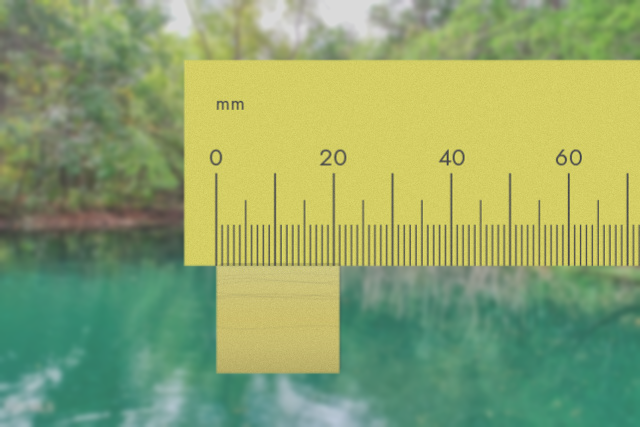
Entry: 21mm
